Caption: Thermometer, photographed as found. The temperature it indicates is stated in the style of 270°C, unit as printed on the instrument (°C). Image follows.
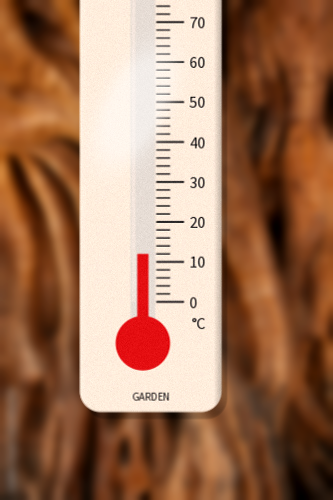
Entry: 12°C
